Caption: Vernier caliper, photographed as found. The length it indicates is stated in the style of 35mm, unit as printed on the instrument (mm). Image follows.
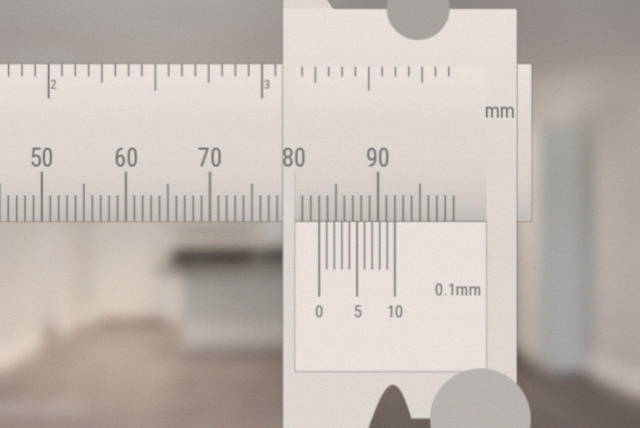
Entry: 83.0mm
